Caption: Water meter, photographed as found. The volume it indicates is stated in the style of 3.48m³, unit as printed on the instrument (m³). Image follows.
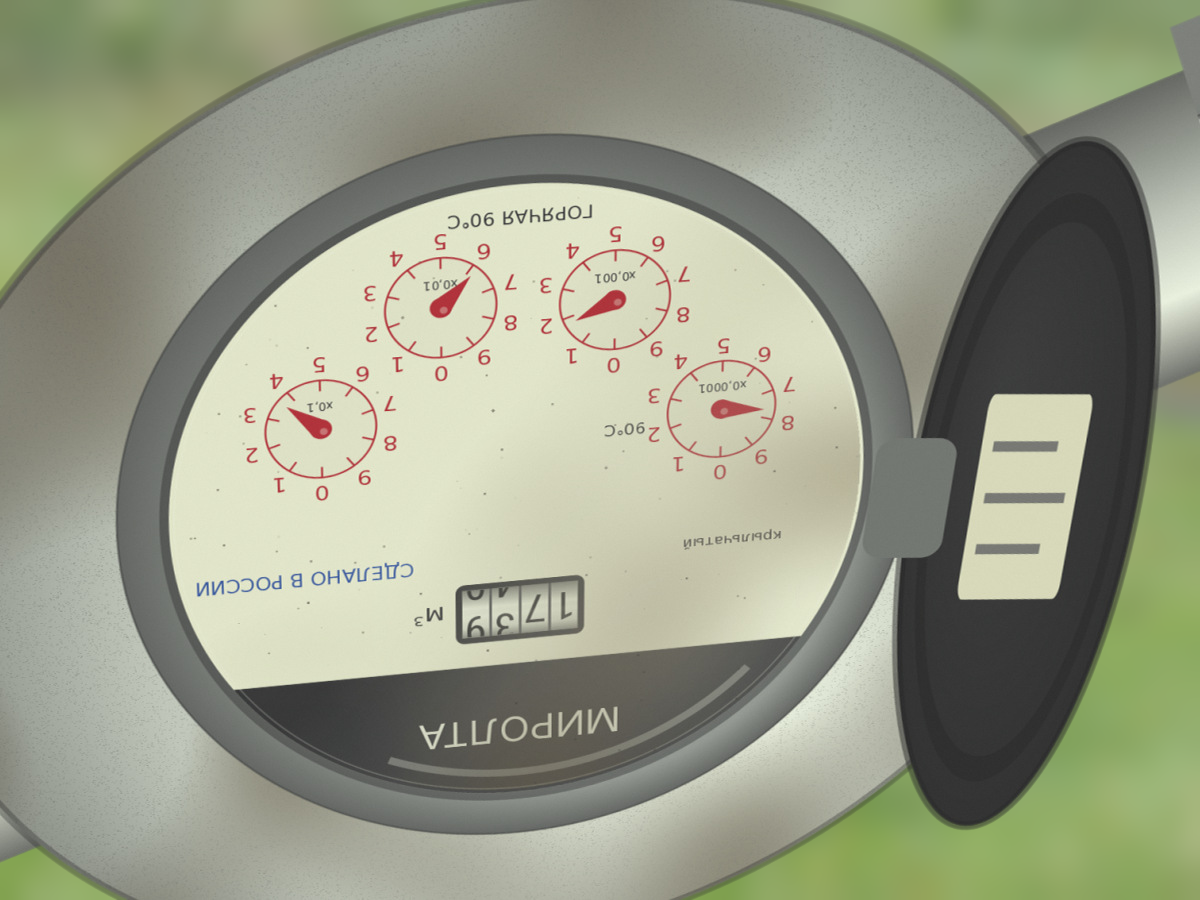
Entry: 1739.3617m³
